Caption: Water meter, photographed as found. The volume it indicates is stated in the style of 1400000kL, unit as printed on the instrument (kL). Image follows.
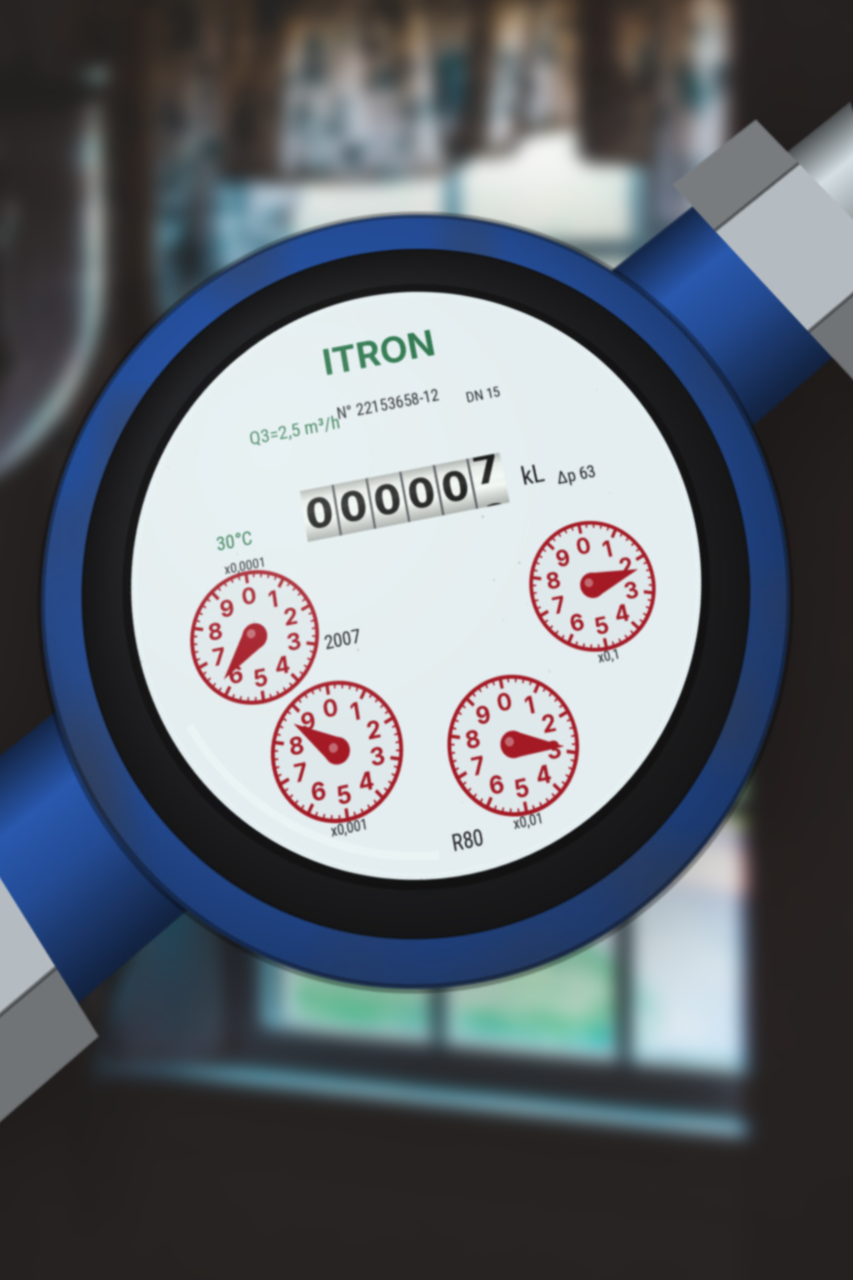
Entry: 7.2286kL
